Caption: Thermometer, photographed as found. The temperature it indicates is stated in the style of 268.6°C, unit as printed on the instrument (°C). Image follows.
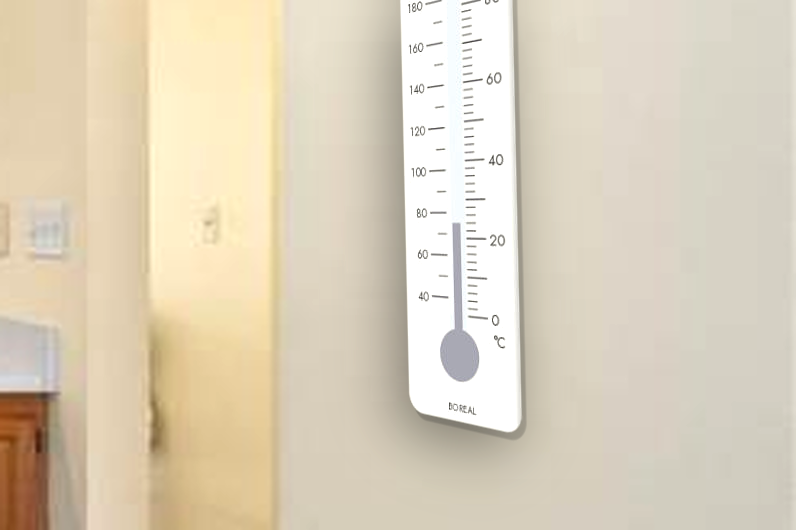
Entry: 24°C
